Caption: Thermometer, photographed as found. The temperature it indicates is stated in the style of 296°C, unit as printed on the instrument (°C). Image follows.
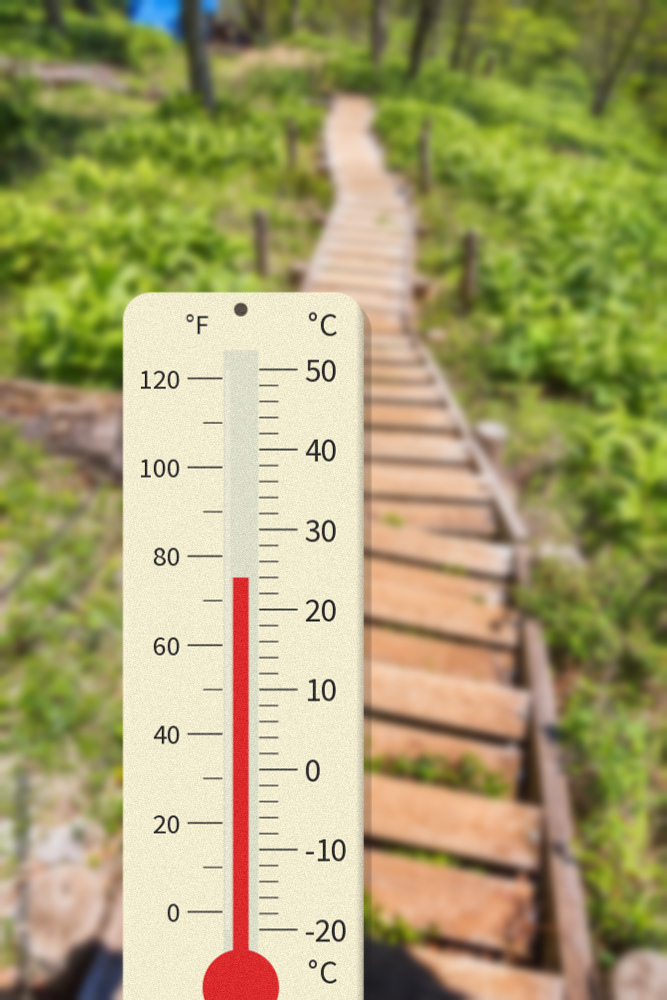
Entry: 24°C
